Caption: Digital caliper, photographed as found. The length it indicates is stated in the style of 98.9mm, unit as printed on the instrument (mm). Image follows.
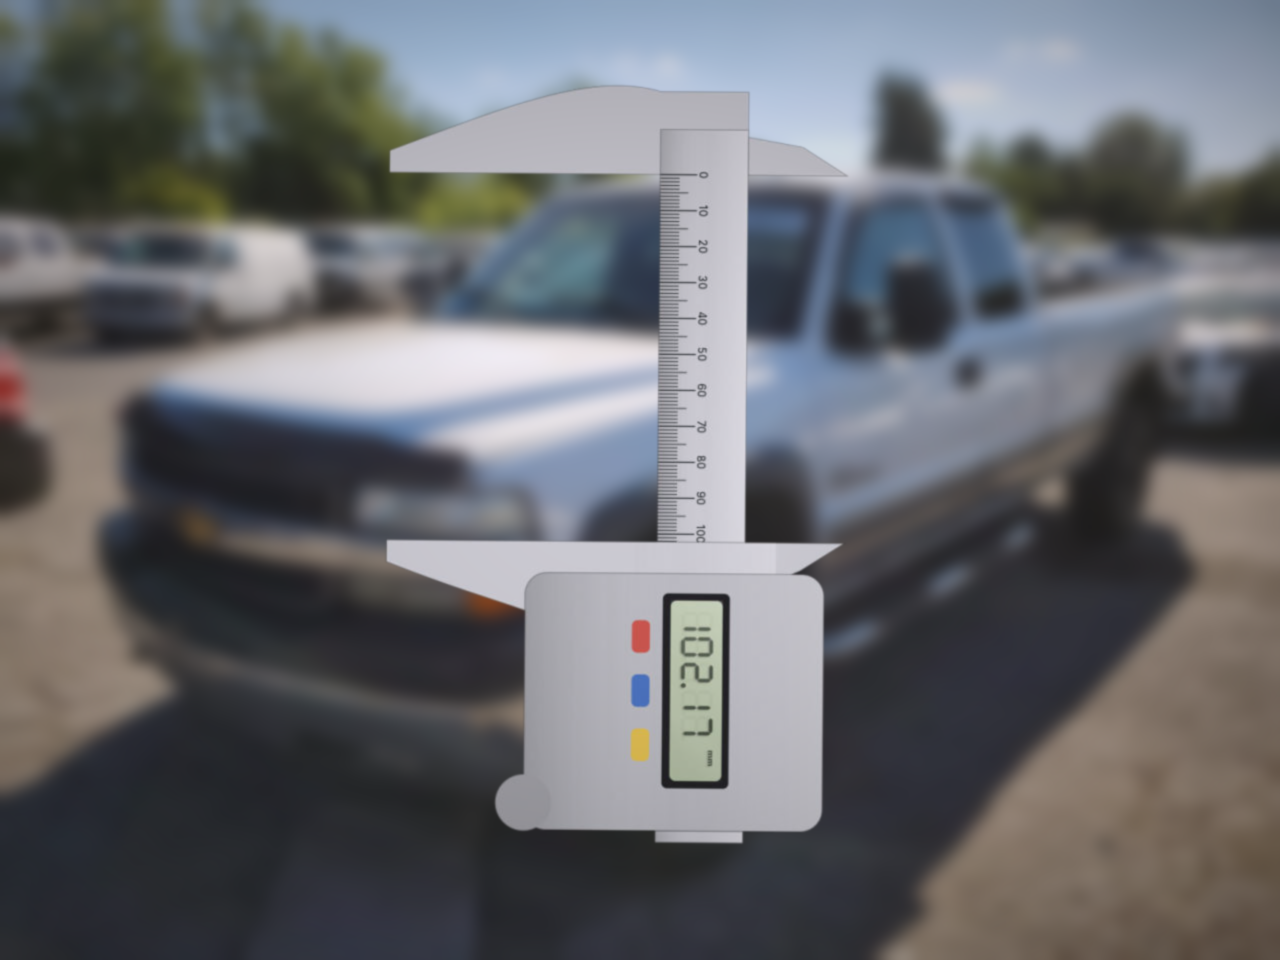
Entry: 102.17mm
